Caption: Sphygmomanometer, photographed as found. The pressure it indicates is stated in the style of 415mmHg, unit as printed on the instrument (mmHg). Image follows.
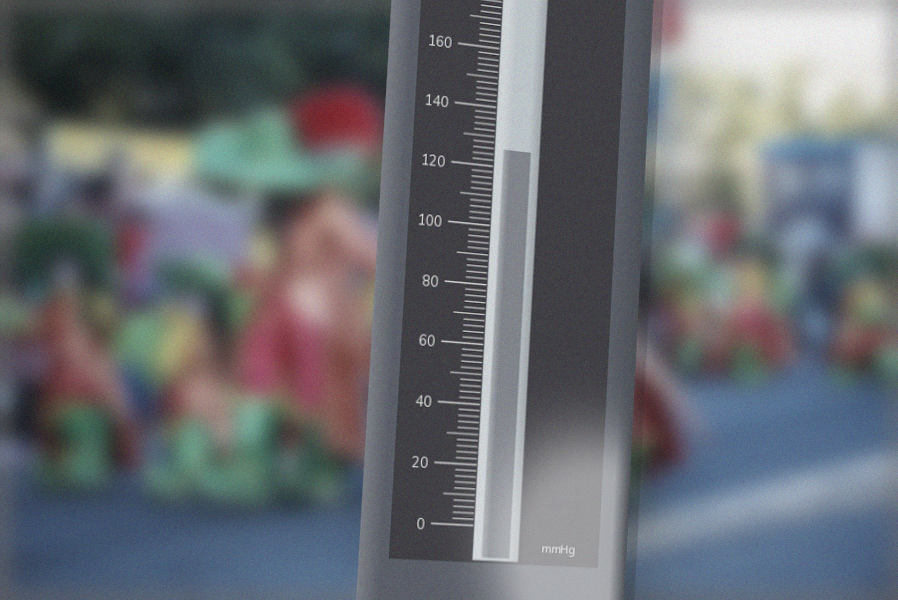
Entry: 126mmHg
